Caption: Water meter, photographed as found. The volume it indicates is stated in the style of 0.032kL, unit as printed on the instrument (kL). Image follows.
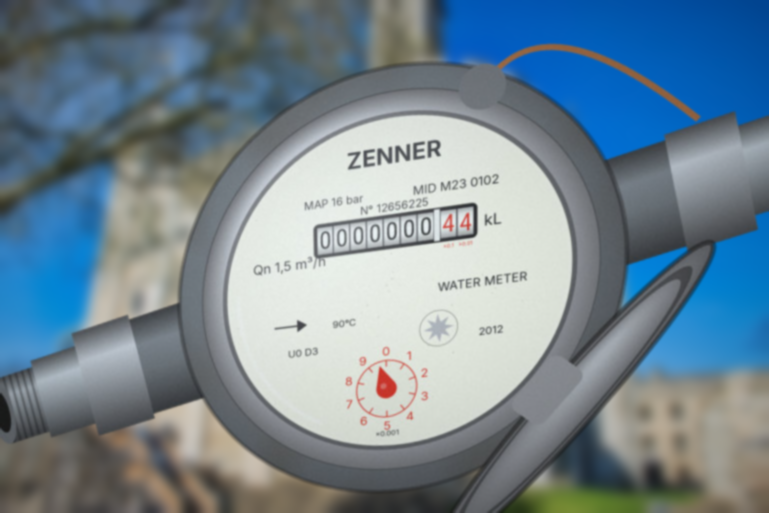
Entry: 0.439kL
